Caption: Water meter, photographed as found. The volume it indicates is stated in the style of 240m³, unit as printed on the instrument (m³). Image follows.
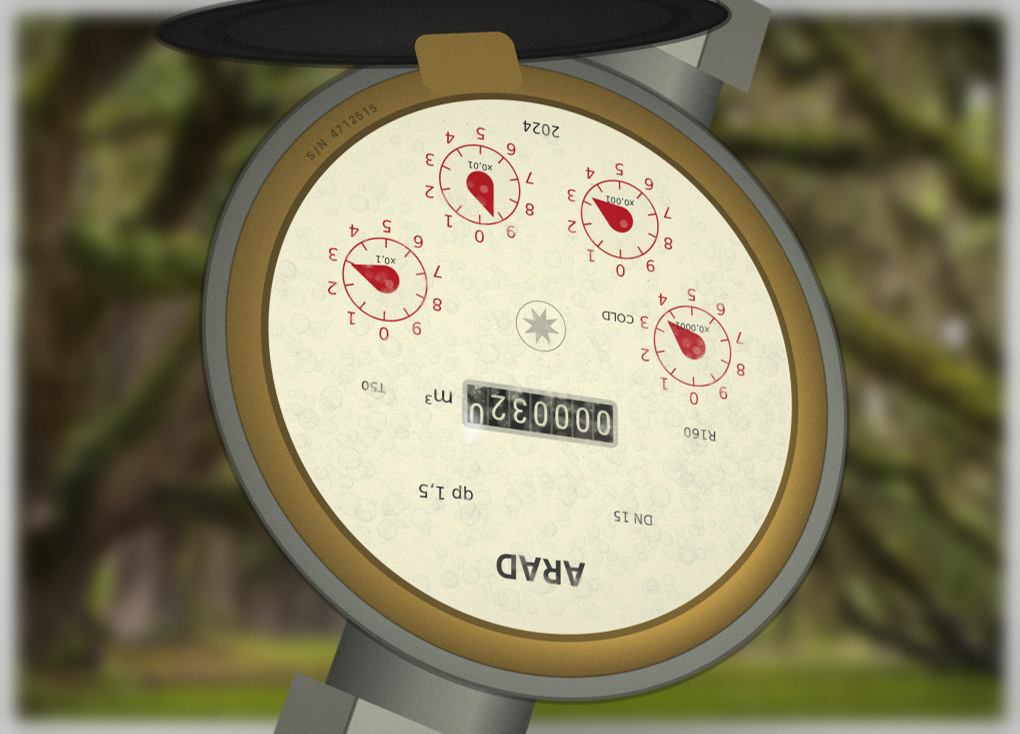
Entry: 320.2933m³
